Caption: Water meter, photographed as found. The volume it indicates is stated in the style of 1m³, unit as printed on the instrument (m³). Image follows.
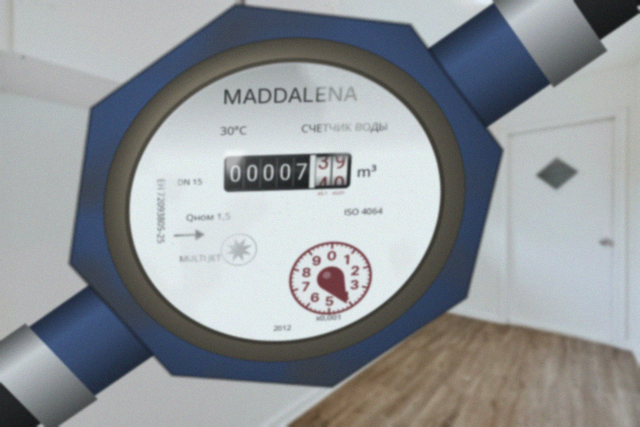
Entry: 7.394m³
